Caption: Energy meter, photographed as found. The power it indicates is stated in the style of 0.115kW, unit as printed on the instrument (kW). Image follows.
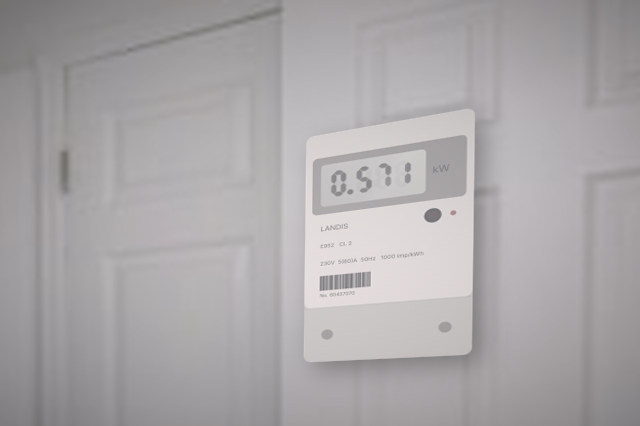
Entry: 0.571kW
